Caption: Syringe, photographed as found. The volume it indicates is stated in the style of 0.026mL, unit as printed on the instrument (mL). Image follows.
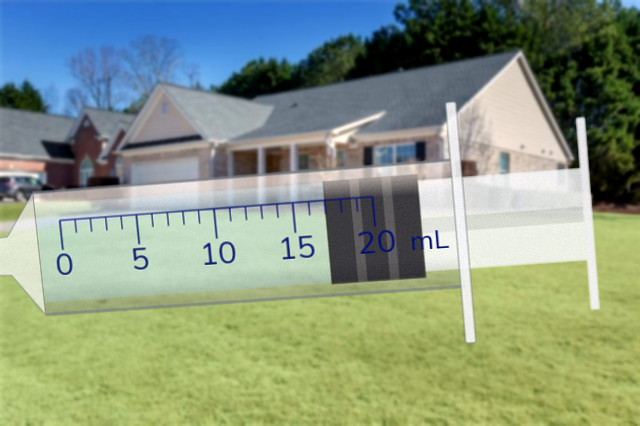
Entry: 17mL
